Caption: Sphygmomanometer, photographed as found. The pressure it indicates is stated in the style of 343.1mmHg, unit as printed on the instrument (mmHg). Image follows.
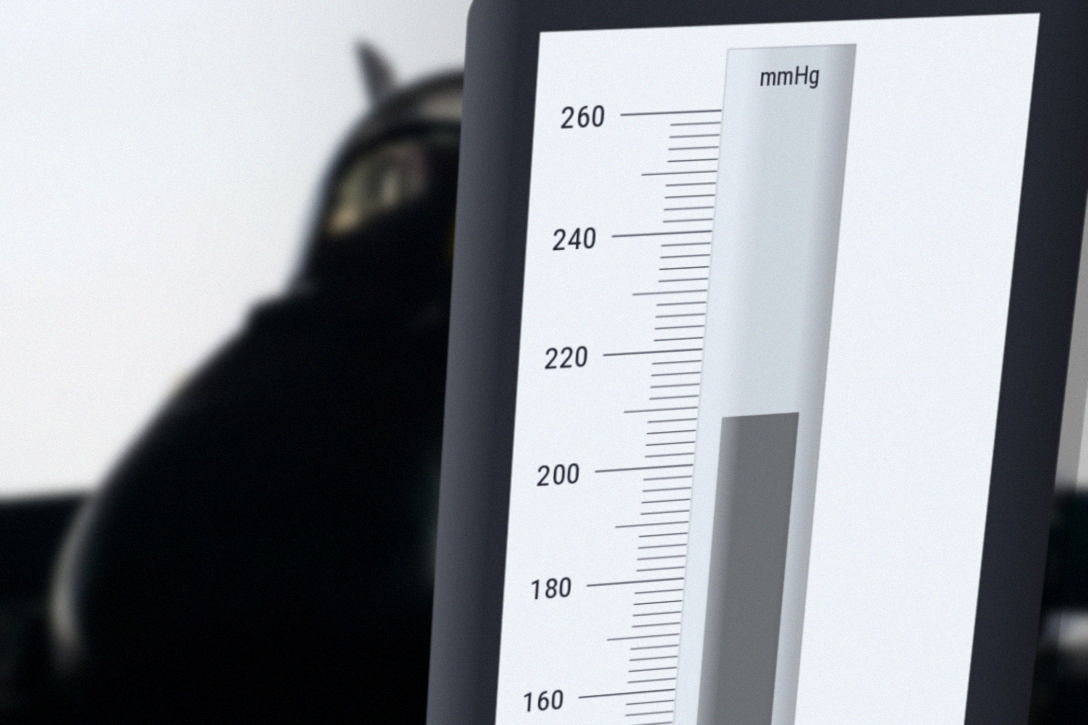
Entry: 208mmHg
